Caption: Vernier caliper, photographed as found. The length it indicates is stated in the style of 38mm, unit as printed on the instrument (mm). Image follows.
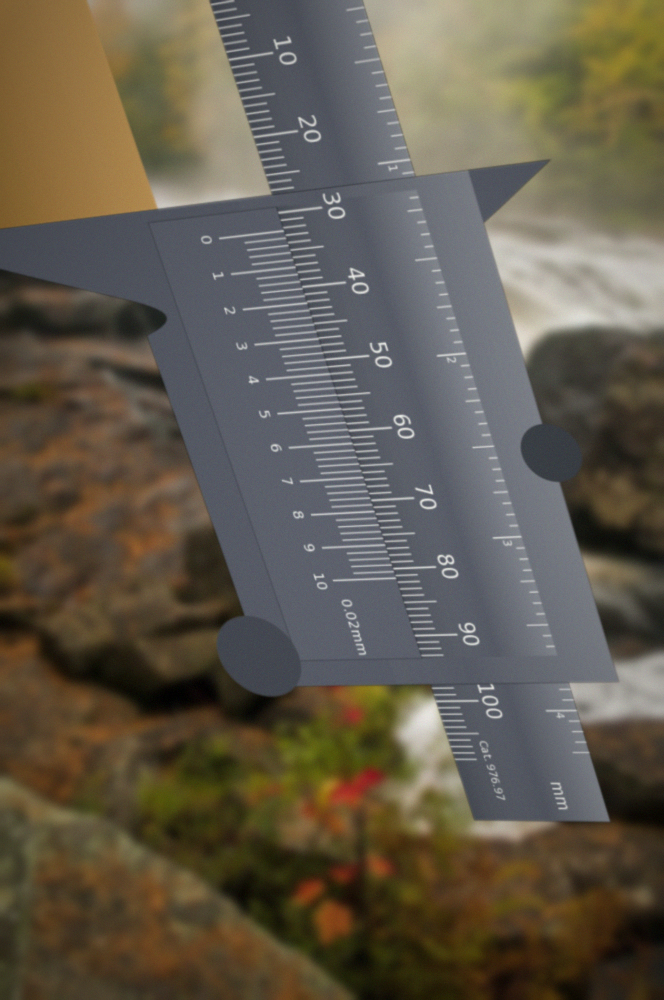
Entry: 32.4mm
